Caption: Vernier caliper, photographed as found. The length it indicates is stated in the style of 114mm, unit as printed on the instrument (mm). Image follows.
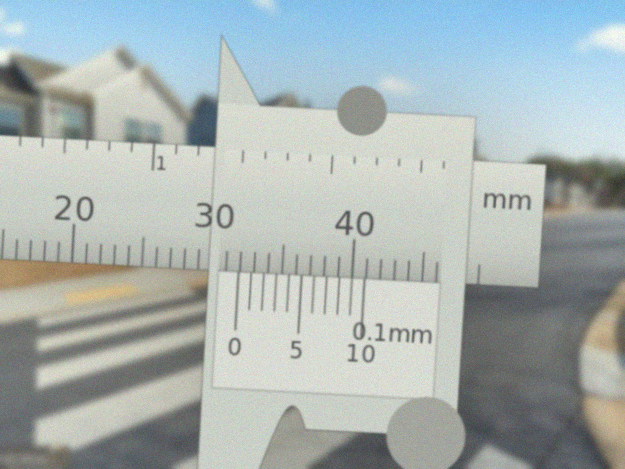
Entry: 31.9mm
